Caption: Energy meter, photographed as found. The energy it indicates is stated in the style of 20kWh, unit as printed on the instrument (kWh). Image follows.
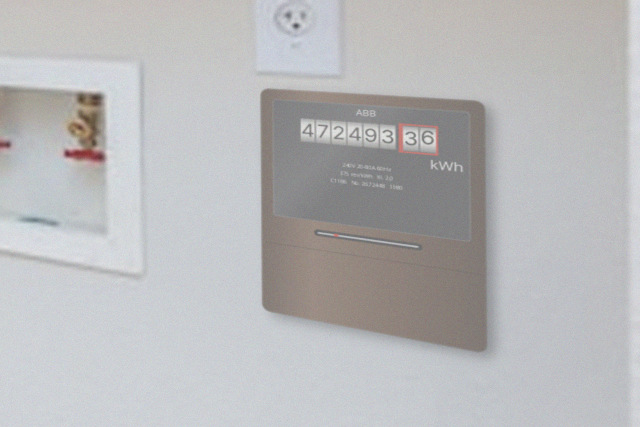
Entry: 472493.36kWh
